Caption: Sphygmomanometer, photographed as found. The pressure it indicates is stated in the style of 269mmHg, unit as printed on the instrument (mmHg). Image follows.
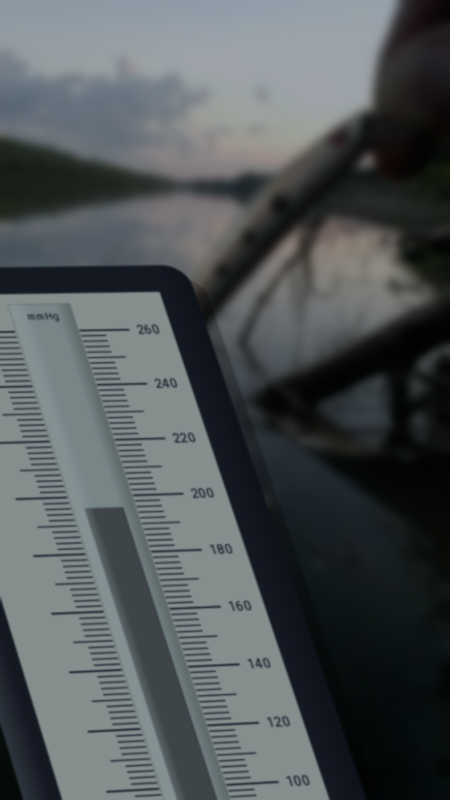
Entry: 196mmHg
